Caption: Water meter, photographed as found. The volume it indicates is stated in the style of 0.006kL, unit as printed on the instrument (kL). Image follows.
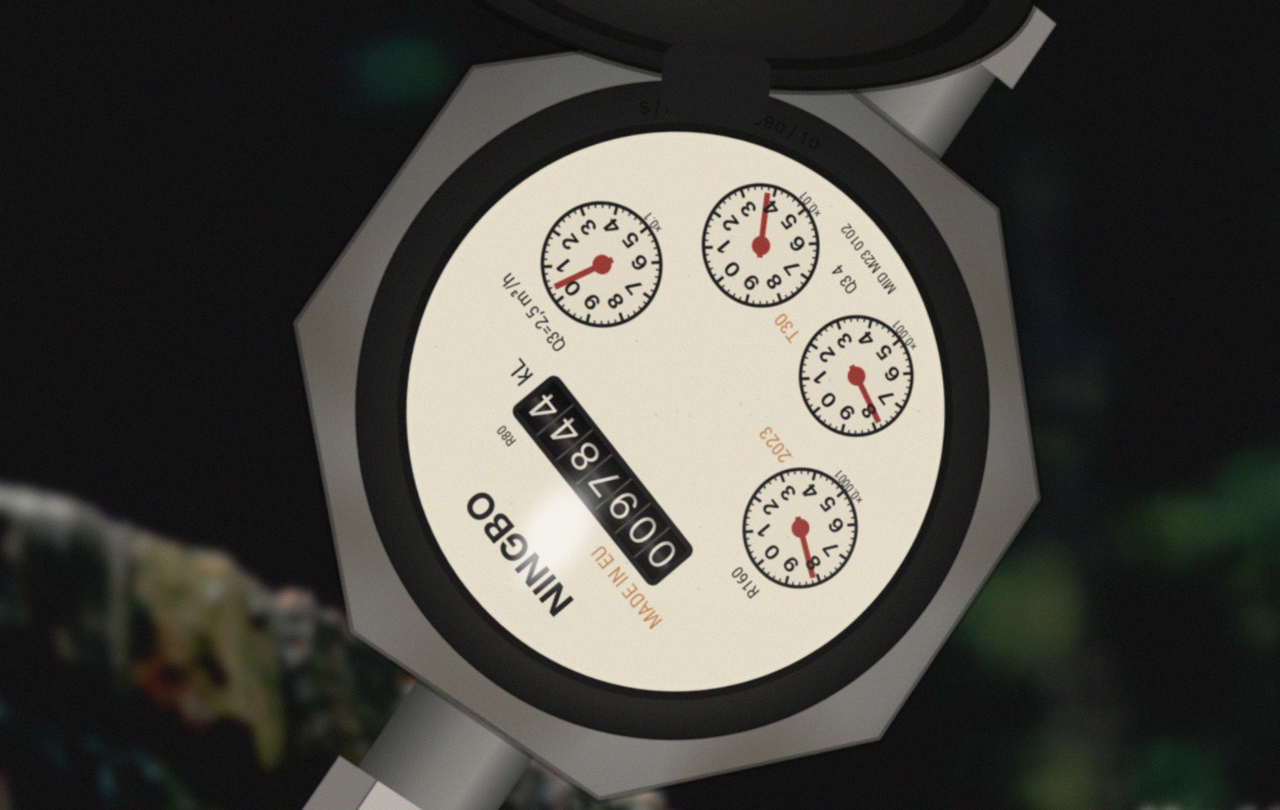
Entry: 97844.0378kL
